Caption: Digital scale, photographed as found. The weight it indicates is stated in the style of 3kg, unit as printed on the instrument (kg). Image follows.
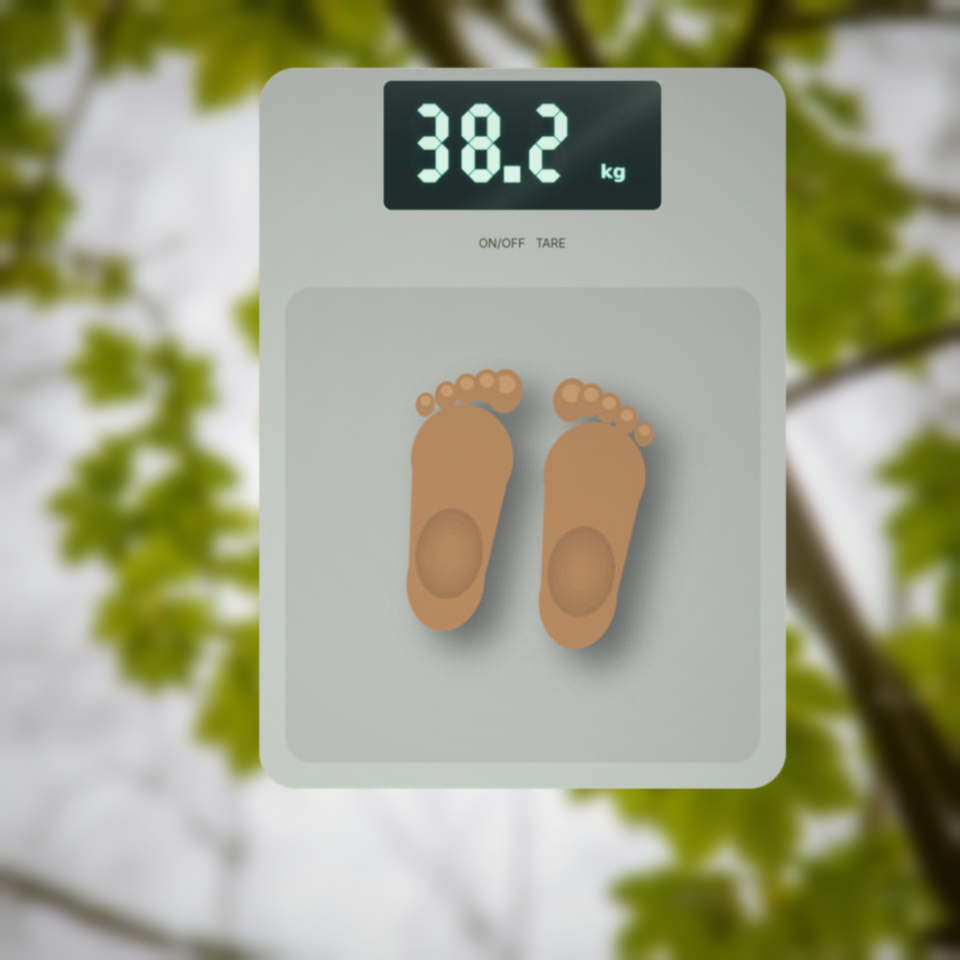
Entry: 38.2kg
